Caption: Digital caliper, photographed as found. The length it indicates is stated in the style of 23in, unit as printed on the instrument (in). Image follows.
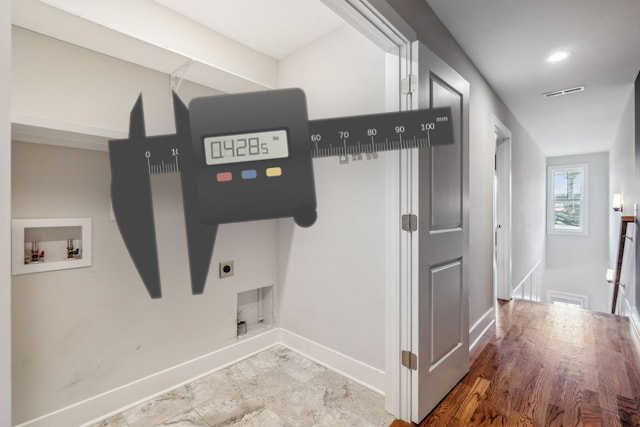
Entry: 0.4285in
